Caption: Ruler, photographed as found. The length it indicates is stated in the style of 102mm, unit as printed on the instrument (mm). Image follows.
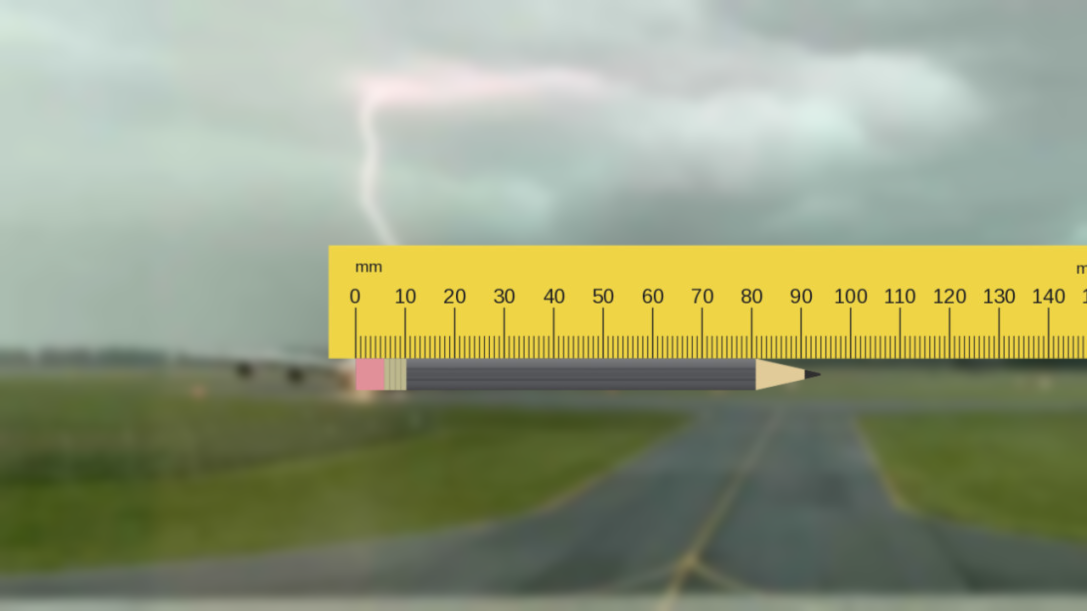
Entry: 94mm
